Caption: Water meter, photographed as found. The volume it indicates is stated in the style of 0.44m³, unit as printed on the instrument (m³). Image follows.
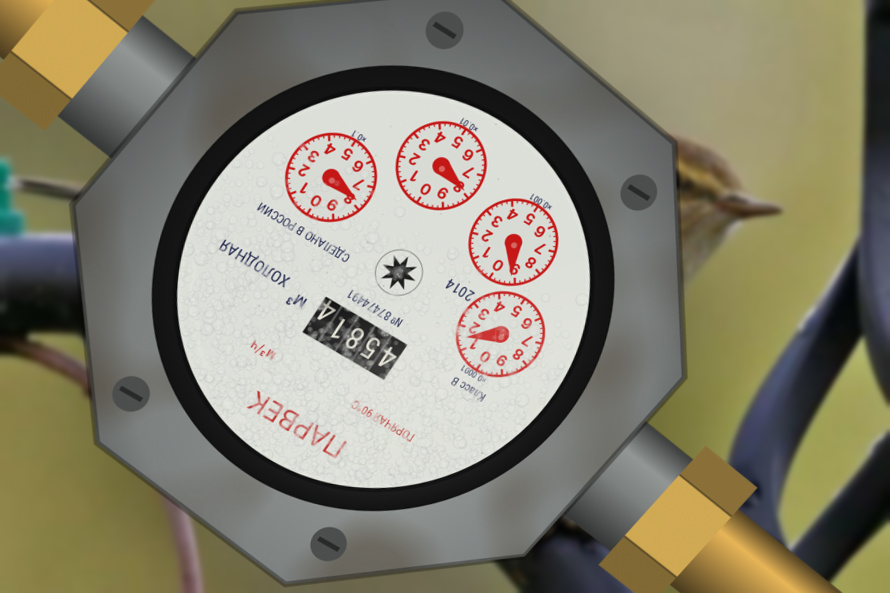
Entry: 45813.7791m³
